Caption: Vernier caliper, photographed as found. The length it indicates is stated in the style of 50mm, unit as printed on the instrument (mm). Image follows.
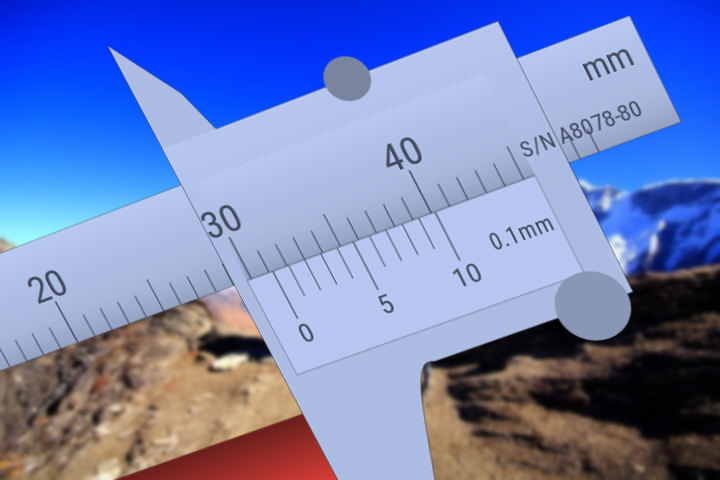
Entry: 31.2mm
